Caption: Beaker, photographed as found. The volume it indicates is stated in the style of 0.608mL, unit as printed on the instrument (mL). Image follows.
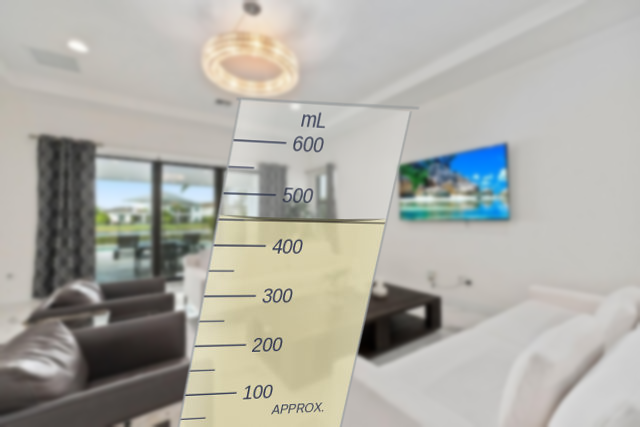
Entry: 450mL
